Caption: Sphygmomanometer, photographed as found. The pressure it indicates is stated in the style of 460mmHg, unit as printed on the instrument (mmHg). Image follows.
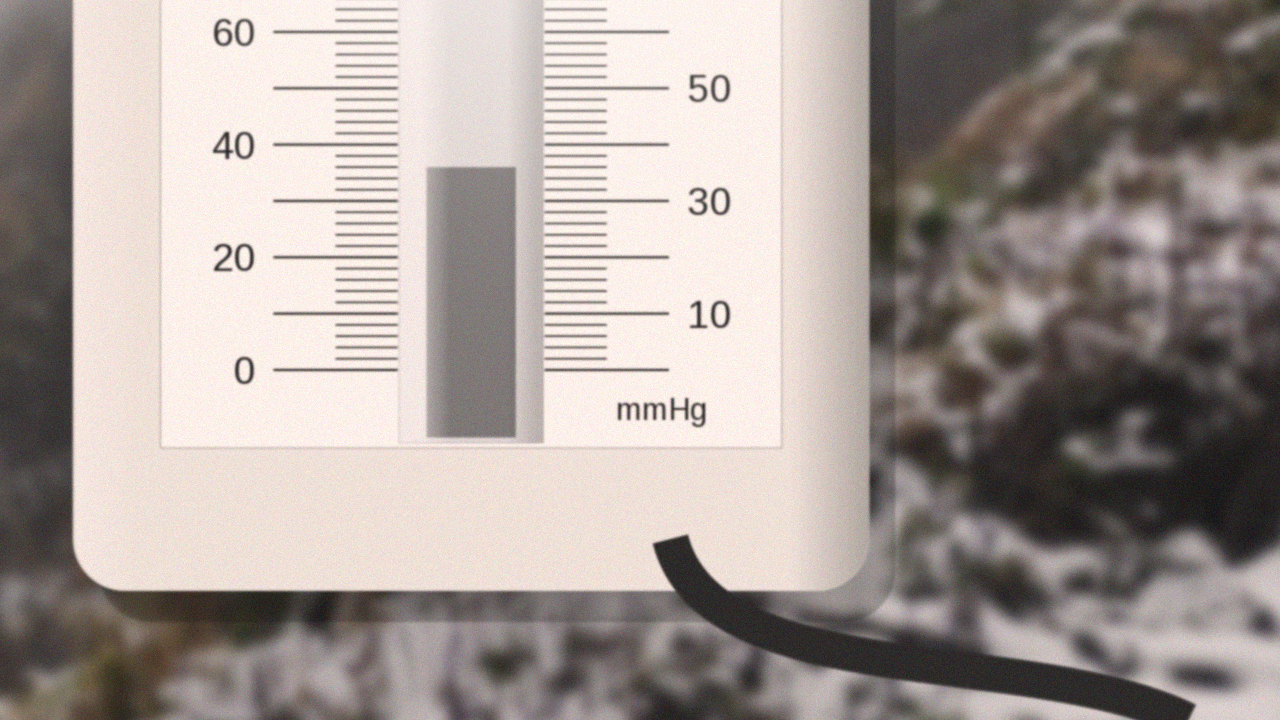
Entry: 36mmHg
